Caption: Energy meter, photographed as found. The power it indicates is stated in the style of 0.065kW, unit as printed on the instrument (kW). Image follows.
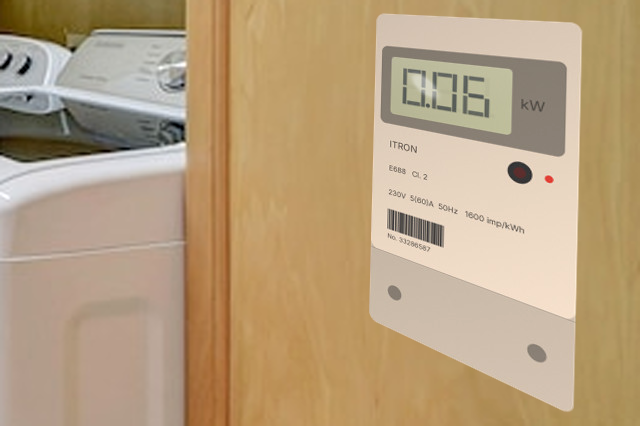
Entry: 0.06kW
